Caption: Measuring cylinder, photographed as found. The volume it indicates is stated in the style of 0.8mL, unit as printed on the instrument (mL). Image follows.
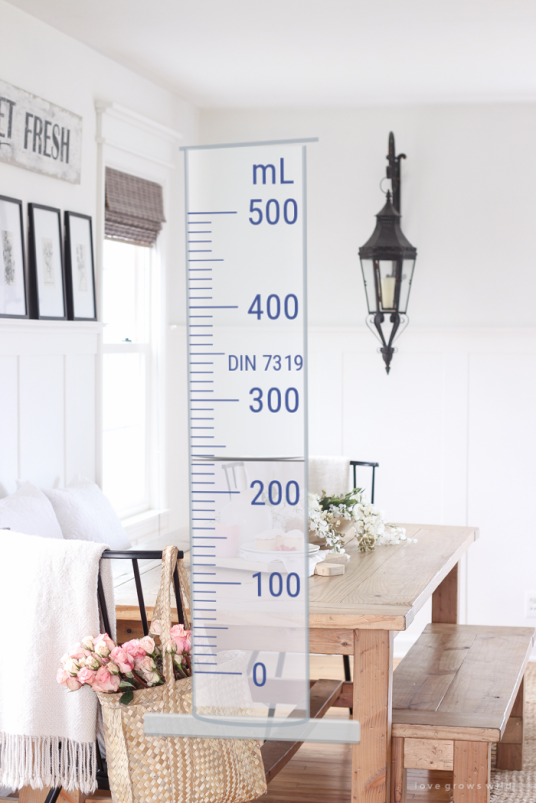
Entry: 235mL
